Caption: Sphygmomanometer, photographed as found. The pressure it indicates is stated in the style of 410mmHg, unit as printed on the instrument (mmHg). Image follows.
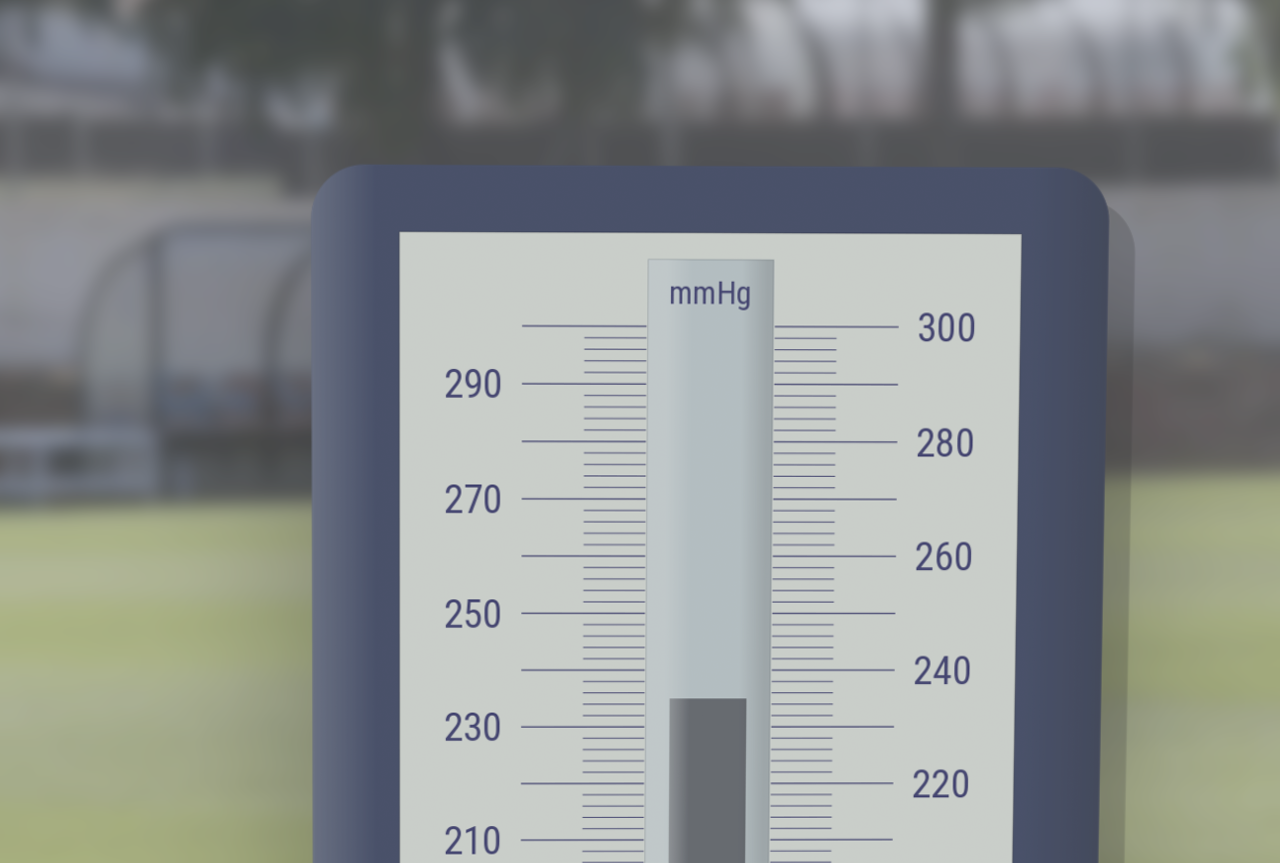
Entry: 235mmHg
